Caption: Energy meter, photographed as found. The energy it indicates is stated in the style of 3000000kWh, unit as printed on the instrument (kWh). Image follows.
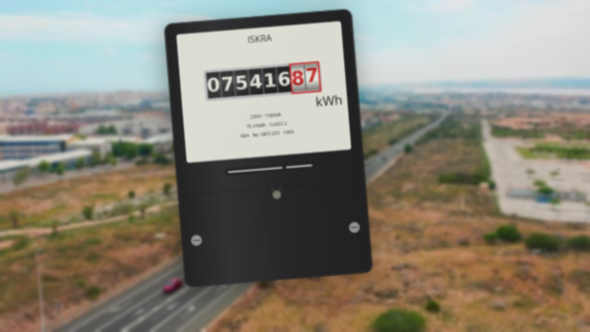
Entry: 75416.87kWh
